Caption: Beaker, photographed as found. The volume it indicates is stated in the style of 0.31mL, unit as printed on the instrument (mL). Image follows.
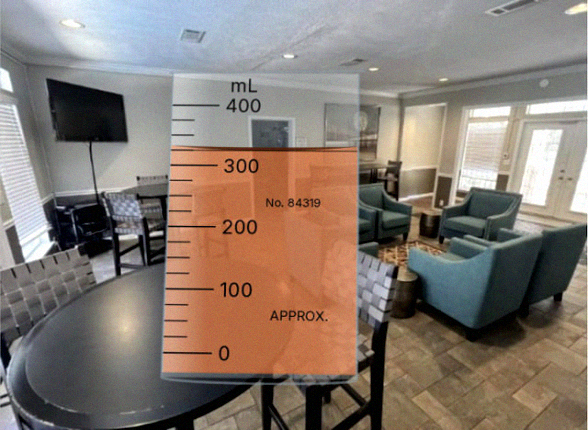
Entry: 325mL
